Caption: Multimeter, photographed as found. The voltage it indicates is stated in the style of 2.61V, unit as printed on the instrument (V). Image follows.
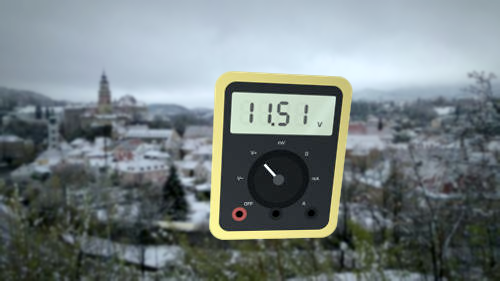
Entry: 11.51V
